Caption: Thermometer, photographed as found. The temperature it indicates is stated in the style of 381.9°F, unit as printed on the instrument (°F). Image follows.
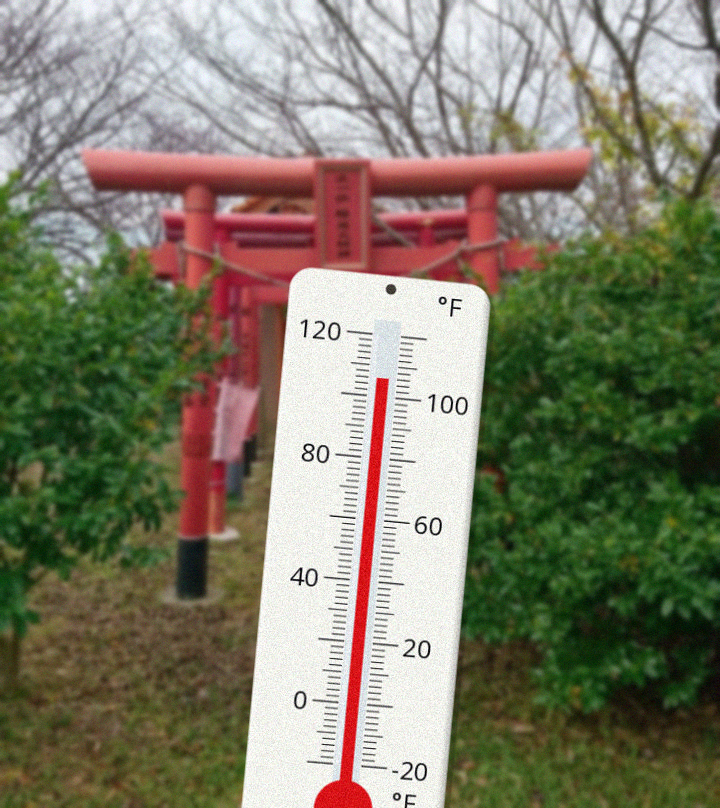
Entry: 106°F
